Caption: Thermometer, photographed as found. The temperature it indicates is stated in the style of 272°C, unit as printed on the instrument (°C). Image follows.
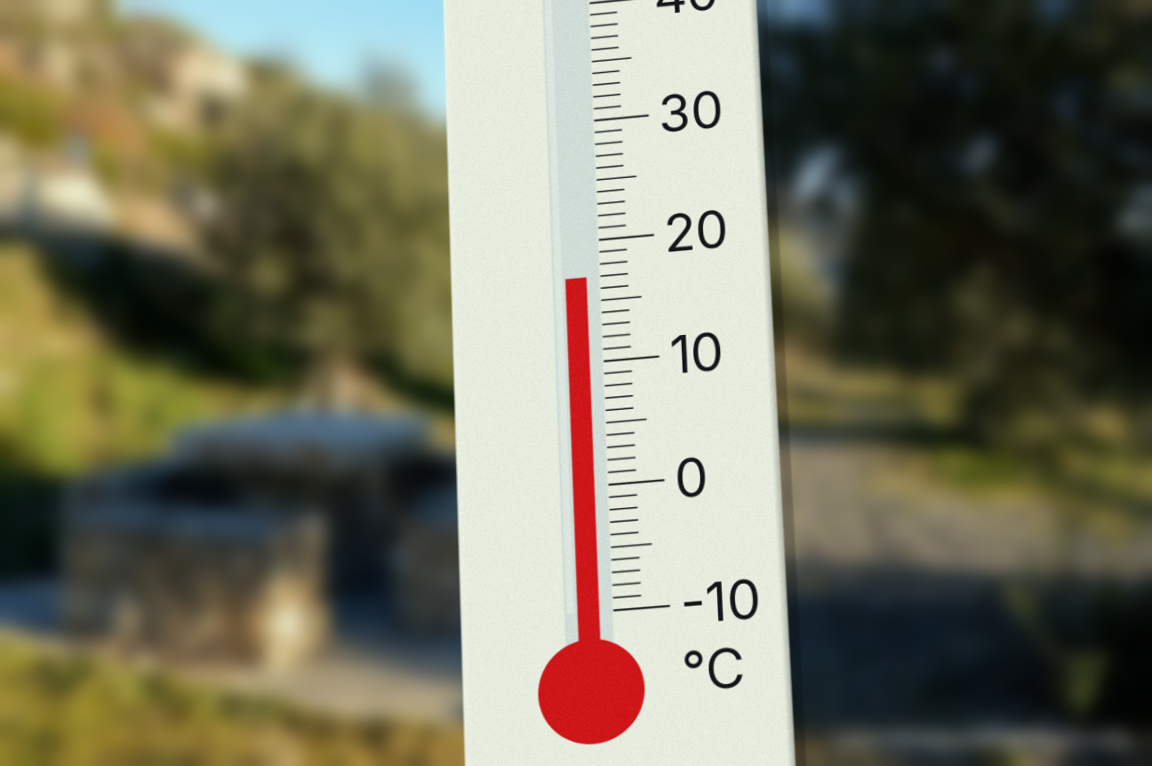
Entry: 17°C
